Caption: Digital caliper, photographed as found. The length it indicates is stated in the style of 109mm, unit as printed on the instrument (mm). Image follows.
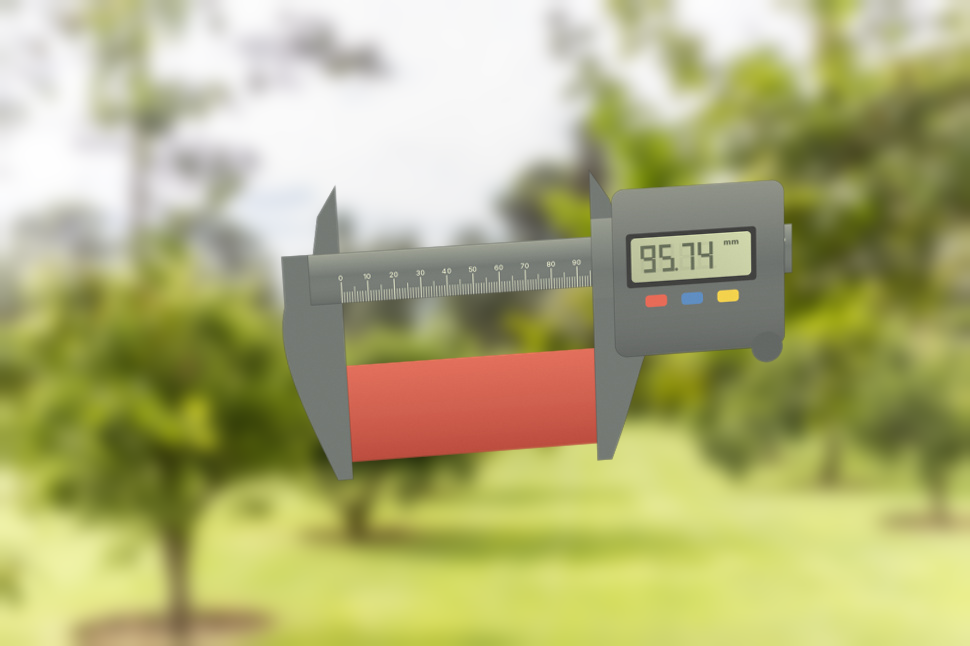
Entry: 95.74mm
